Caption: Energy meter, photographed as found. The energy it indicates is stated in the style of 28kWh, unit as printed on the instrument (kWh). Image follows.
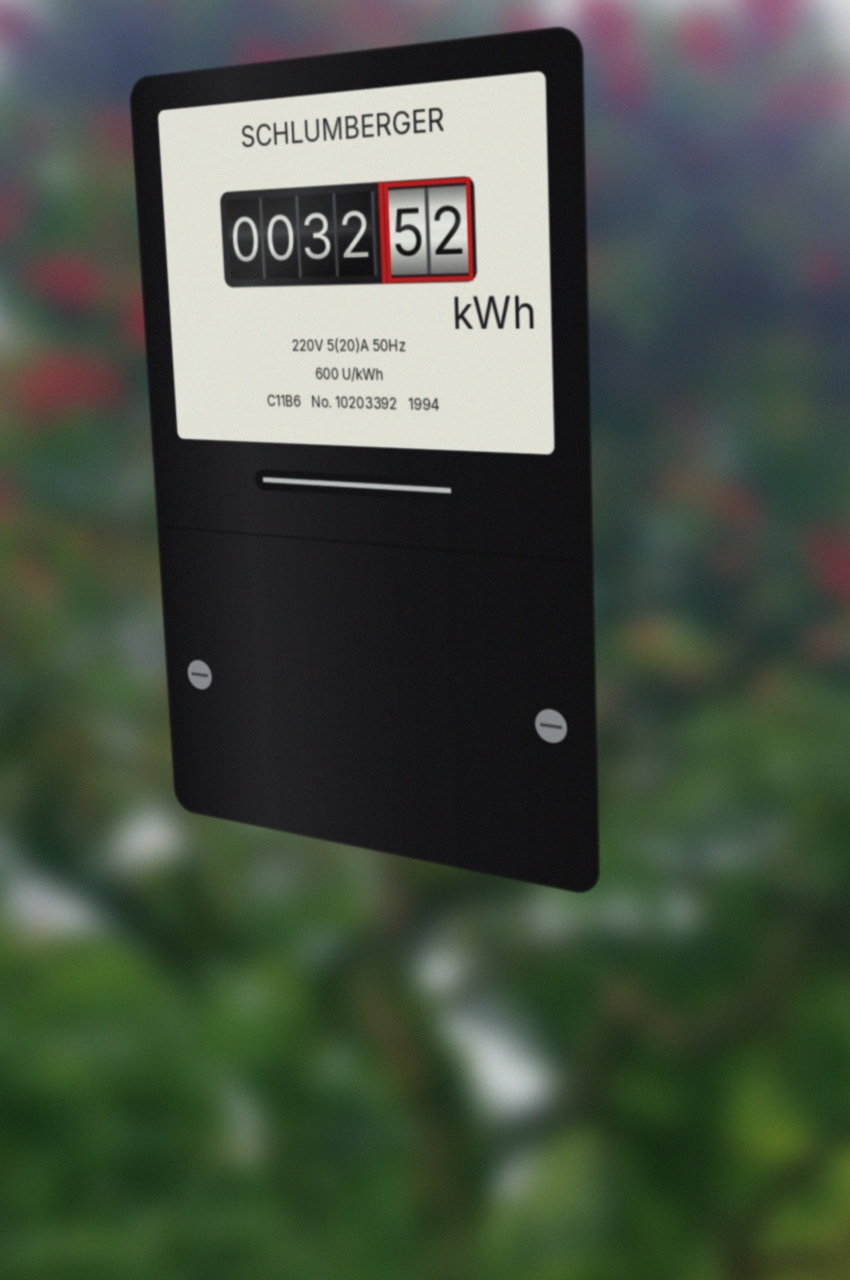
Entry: 32.52kWh
